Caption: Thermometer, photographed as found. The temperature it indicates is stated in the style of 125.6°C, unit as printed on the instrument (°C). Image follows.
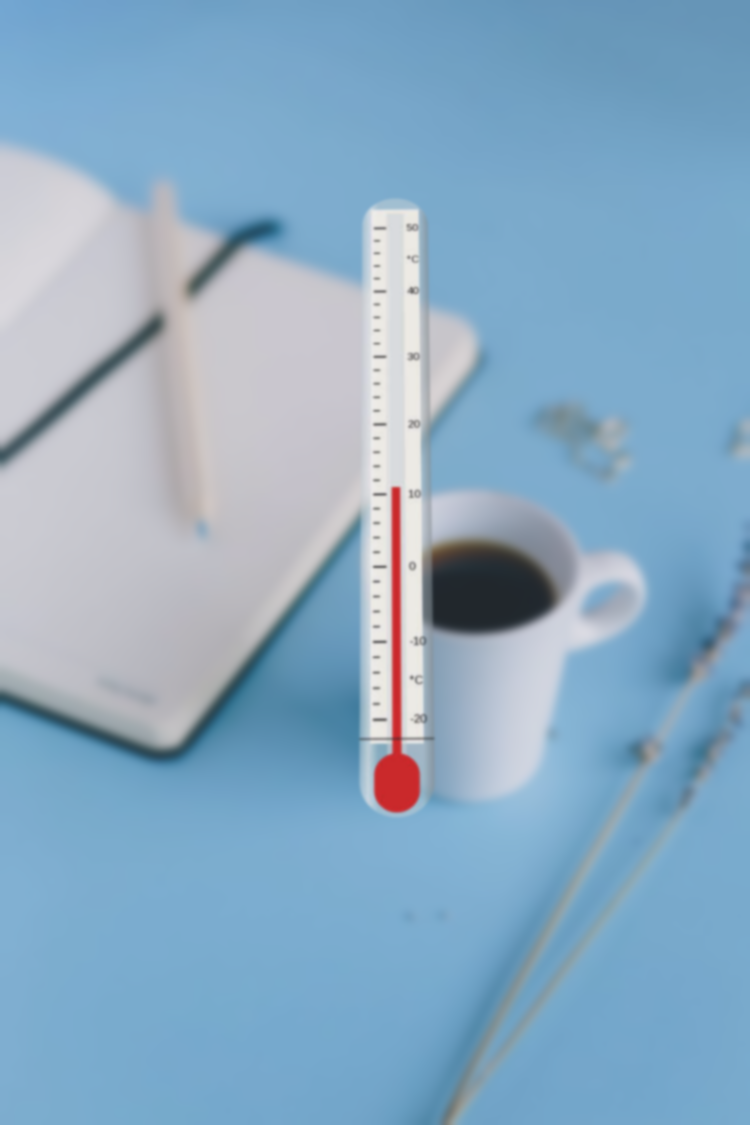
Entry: 11°C
